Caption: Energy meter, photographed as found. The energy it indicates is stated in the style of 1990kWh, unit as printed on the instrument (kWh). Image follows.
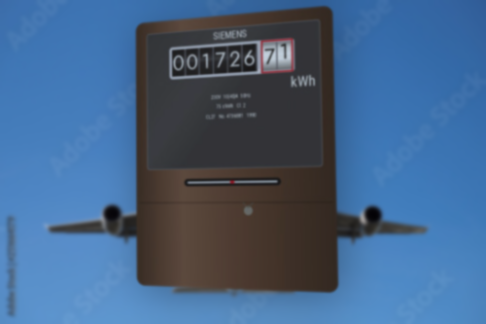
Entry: 1726.71kWh
